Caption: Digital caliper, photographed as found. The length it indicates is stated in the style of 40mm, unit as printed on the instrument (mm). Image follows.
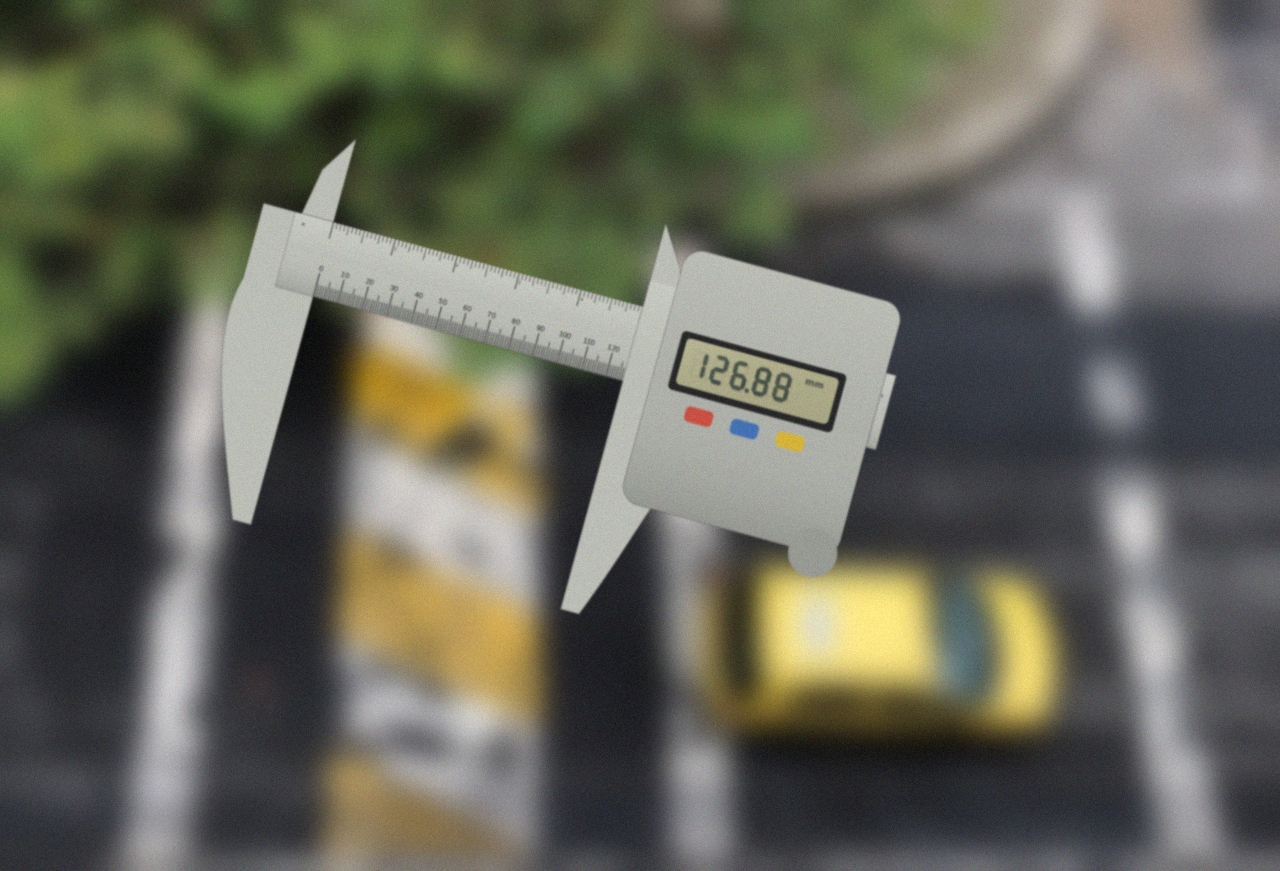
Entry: 126.88mm
